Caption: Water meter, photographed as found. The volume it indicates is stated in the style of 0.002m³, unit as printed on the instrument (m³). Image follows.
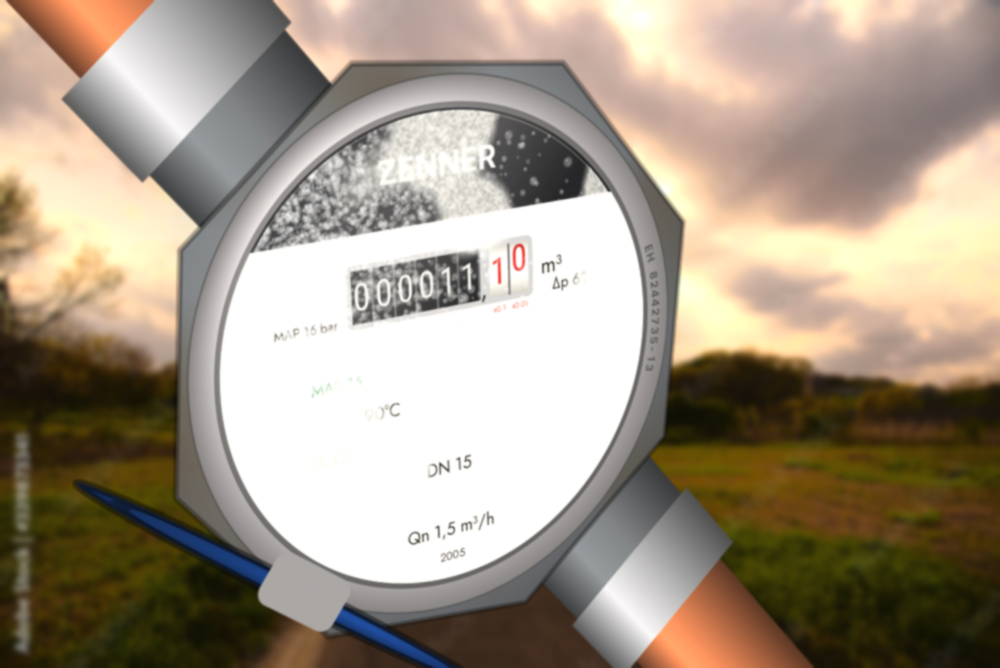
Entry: 11.10m³
